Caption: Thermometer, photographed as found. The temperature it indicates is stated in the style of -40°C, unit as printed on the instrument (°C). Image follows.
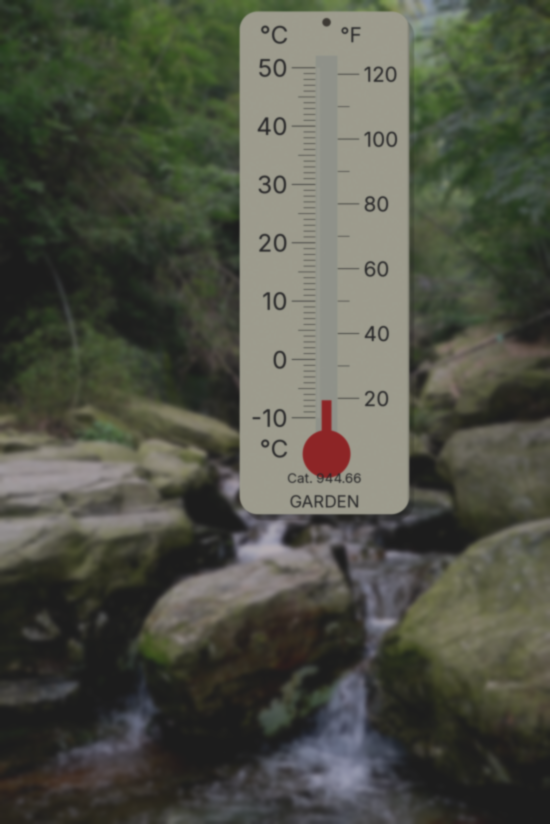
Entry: -7°C
